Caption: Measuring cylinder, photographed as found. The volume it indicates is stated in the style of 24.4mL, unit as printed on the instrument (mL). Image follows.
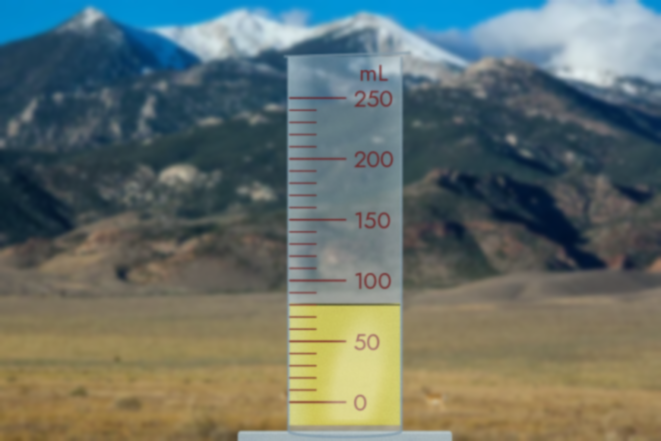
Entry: 80mL
